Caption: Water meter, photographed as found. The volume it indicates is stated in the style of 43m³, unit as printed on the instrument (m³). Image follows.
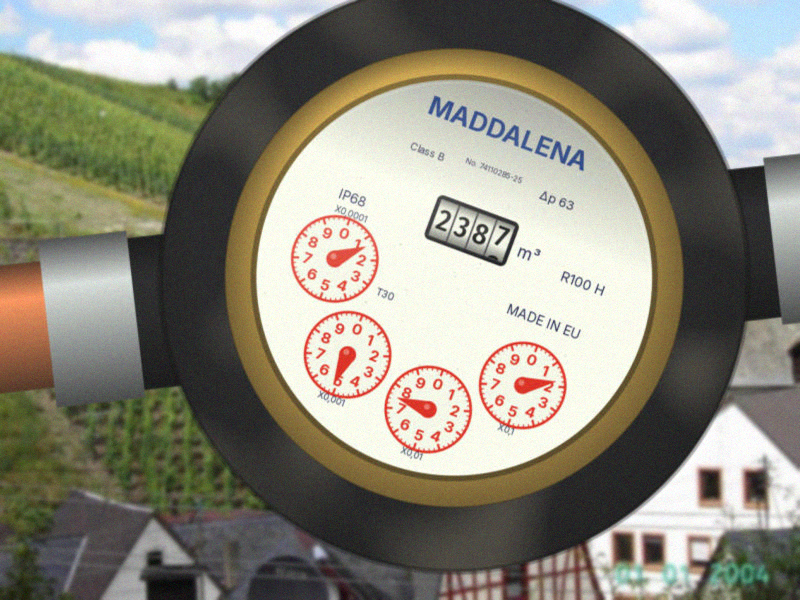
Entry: 2387.1751m³
